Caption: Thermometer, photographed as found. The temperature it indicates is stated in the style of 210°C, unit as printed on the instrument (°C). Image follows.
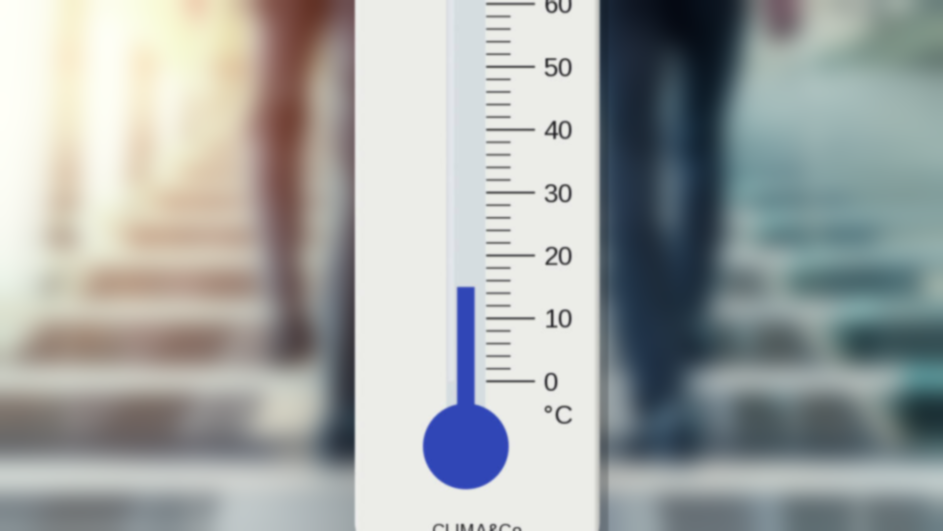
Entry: 15°C
